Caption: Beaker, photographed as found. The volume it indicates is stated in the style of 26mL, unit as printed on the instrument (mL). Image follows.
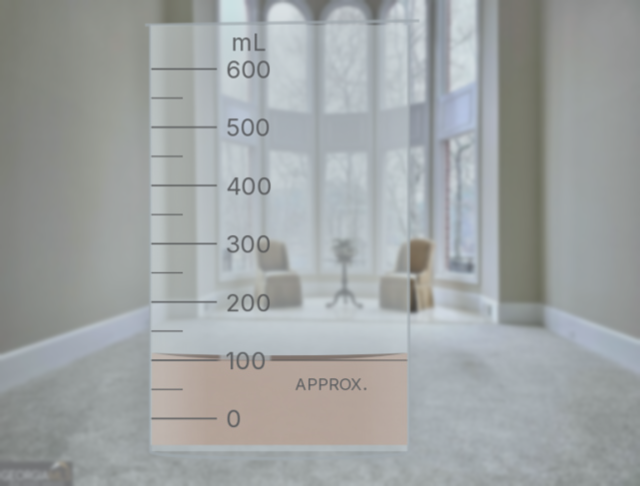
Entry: 100mL
